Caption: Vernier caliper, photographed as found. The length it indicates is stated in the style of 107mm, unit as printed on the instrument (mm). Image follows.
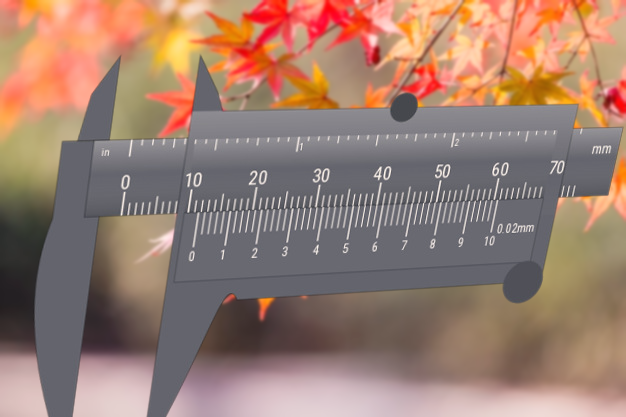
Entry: 11.6mm
